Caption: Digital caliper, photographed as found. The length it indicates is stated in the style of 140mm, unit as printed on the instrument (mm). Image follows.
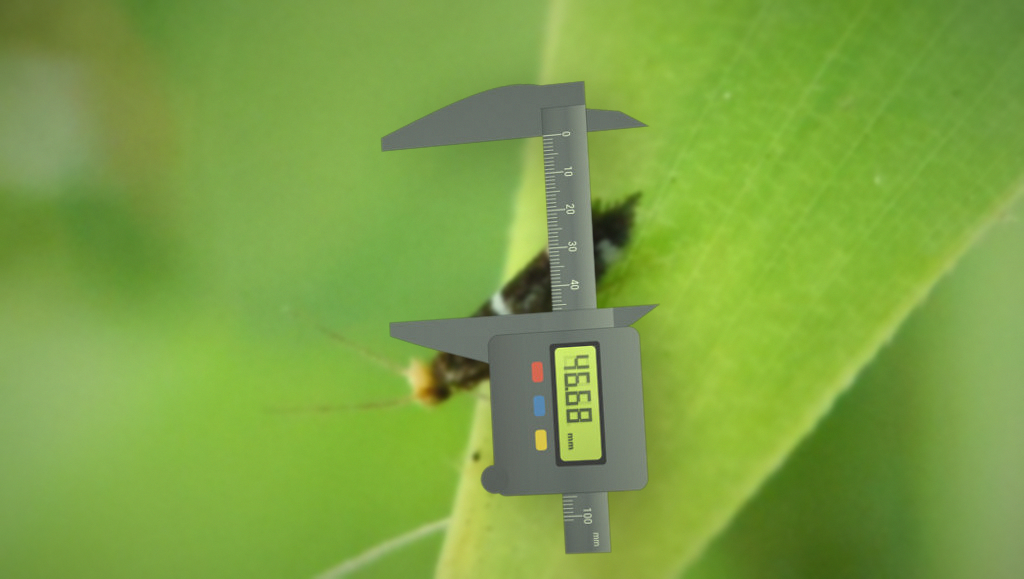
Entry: 46.68mm
